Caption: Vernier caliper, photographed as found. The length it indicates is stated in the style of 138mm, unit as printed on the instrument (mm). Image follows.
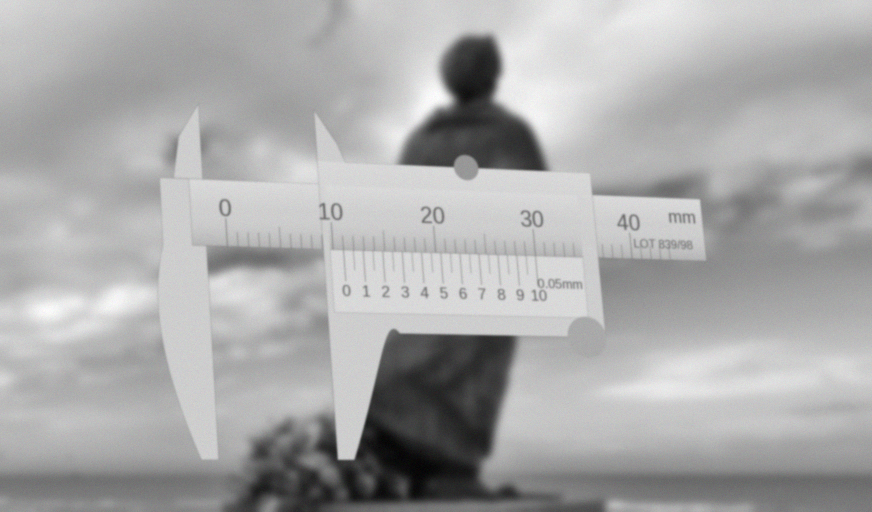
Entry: 11.0mm
